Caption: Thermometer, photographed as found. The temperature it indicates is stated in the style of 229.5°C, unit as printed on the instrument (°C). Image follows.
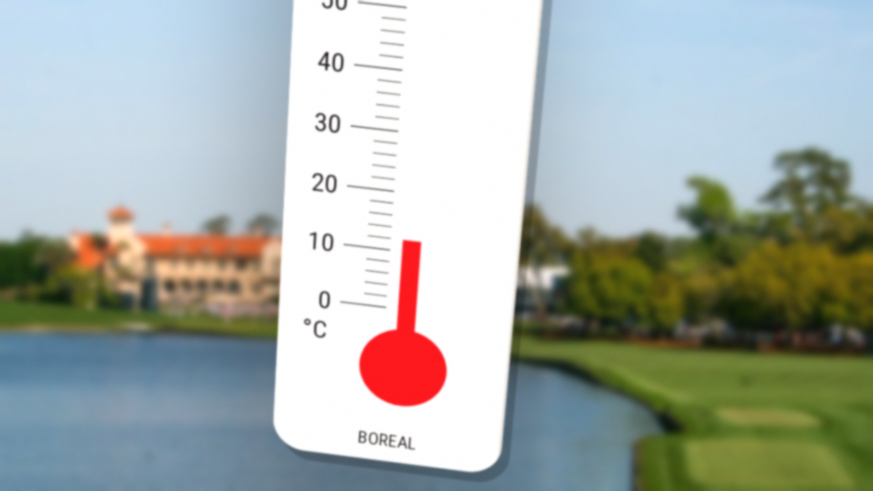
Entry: 12°C
